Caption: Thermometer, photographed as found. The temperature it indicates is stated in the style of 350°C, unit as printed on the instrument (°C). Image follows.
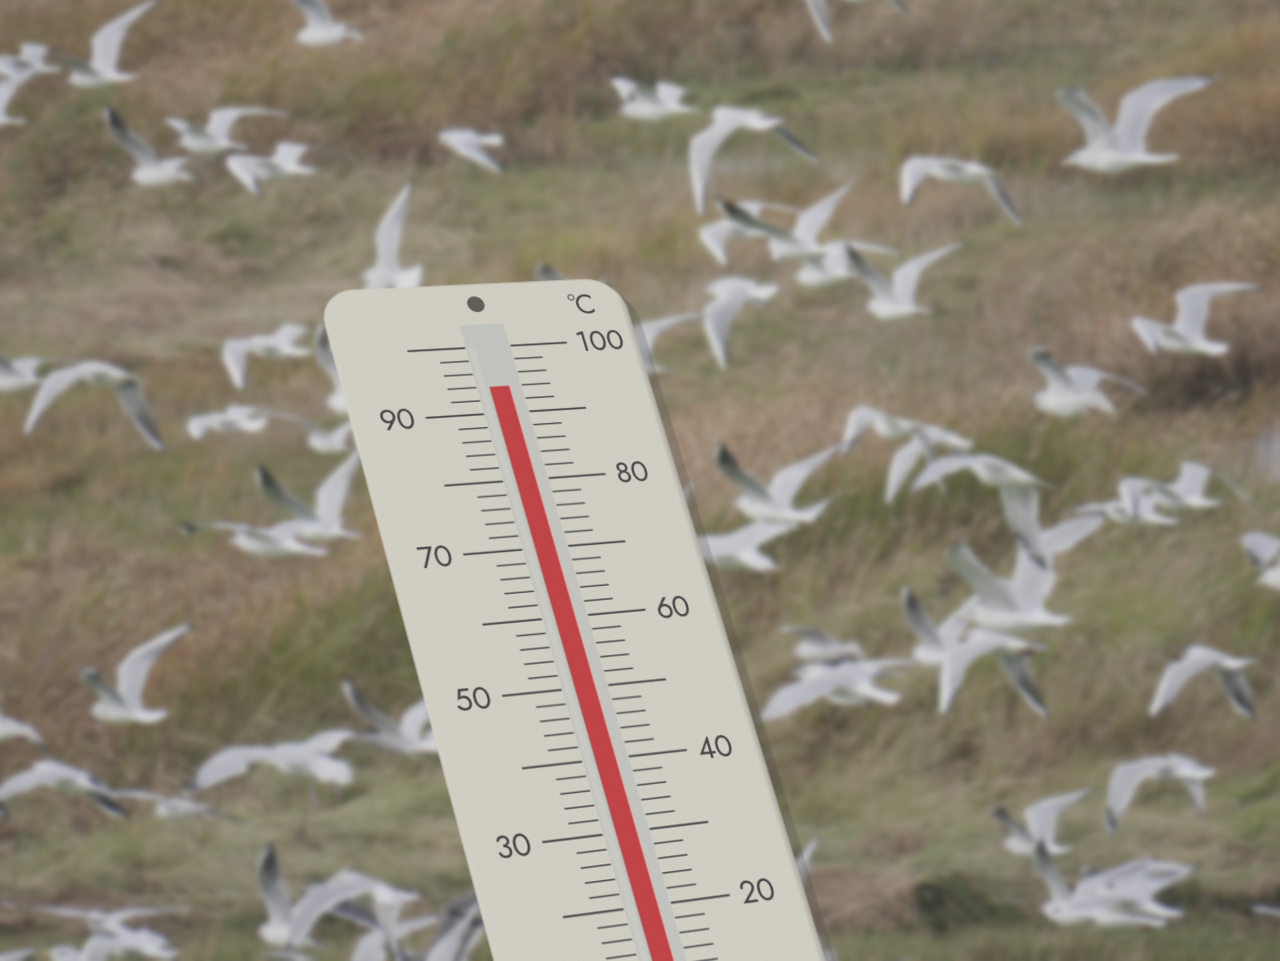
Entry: 94°C
